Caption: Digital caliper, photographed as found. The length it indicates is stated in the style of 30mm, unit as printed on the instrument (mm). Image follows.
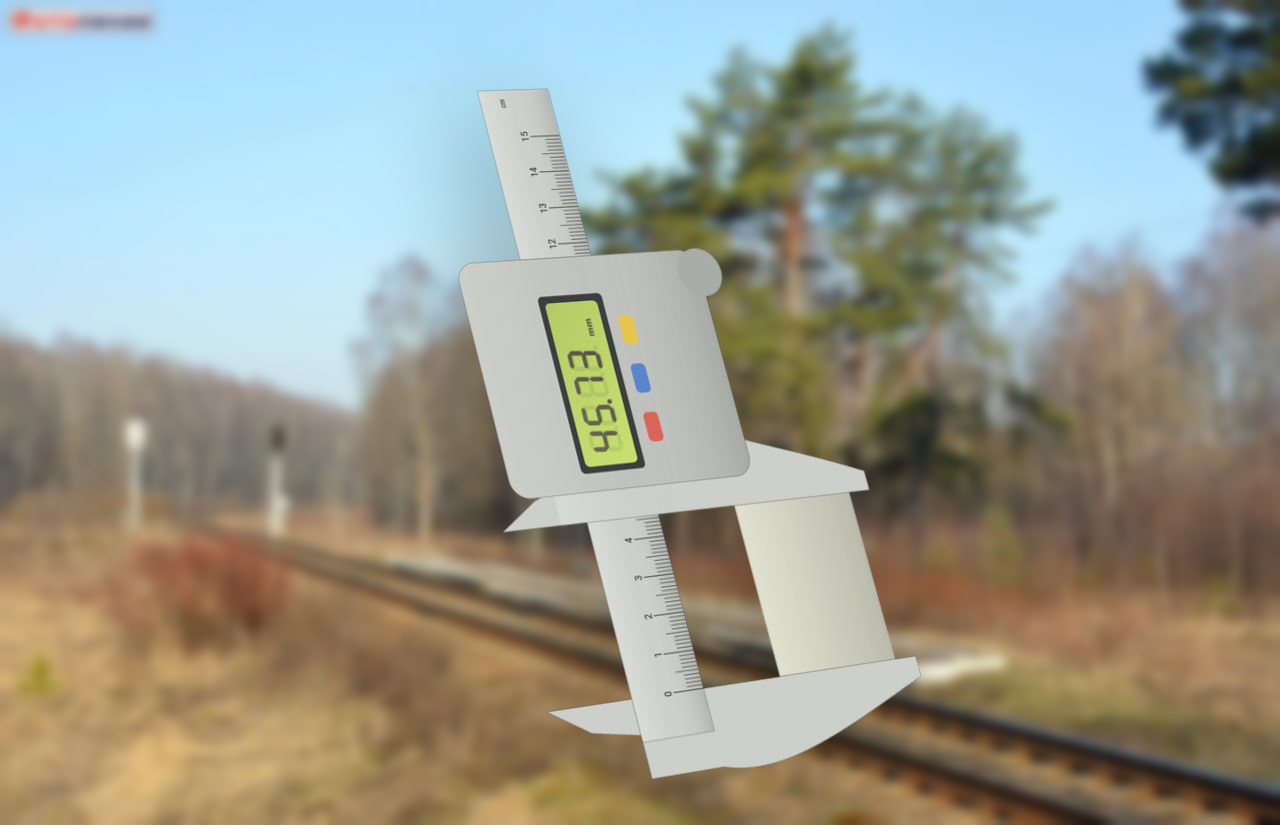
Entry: 45.73mm
